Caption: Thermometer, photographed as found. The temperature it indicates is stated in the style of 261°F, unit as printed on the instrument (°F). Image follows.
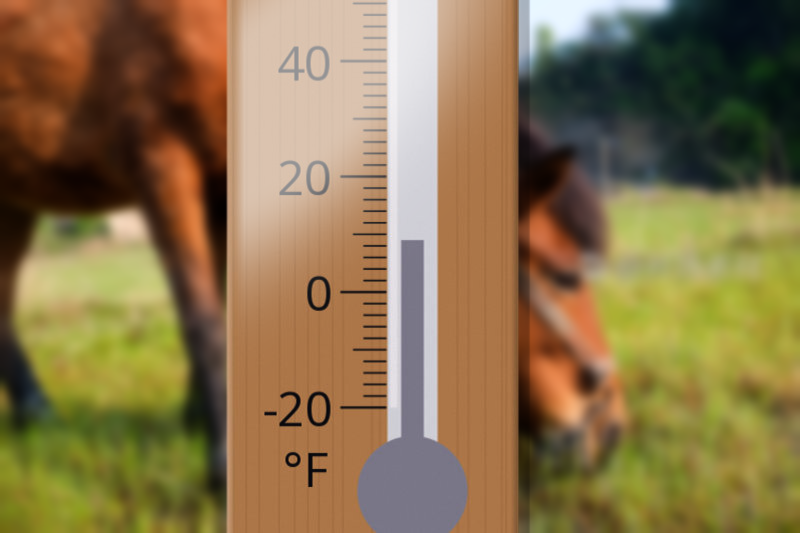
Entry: 9°F
